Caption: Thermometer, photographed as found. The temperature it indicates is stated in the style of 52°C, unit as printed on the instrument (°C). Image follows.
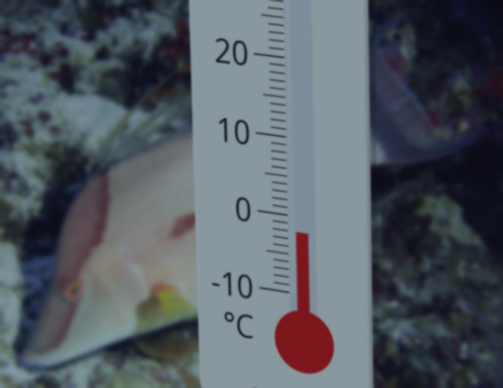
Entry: -2°C
